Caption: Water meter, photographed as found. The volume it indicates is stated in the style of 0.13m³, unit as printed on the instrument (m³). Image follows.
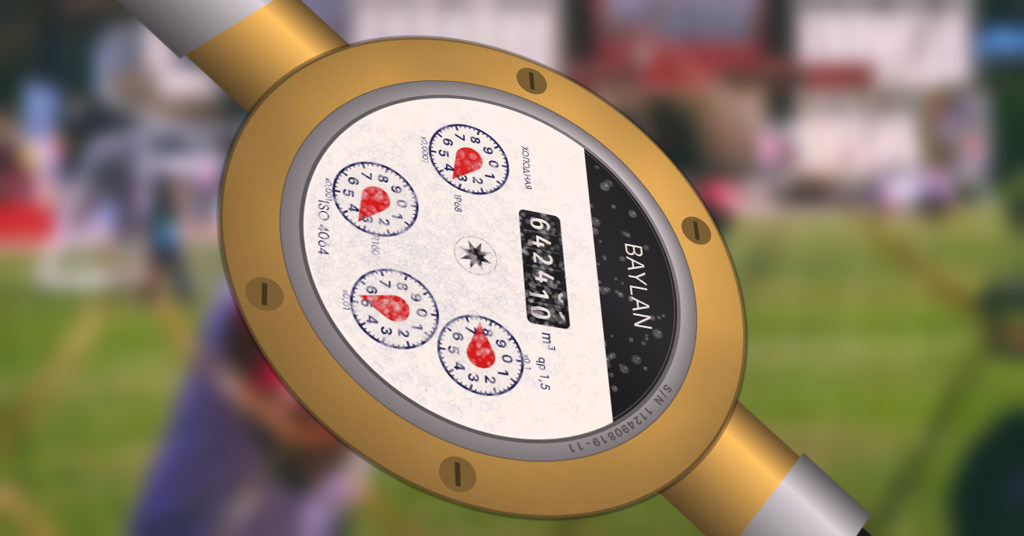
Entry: 642409.7533m³
